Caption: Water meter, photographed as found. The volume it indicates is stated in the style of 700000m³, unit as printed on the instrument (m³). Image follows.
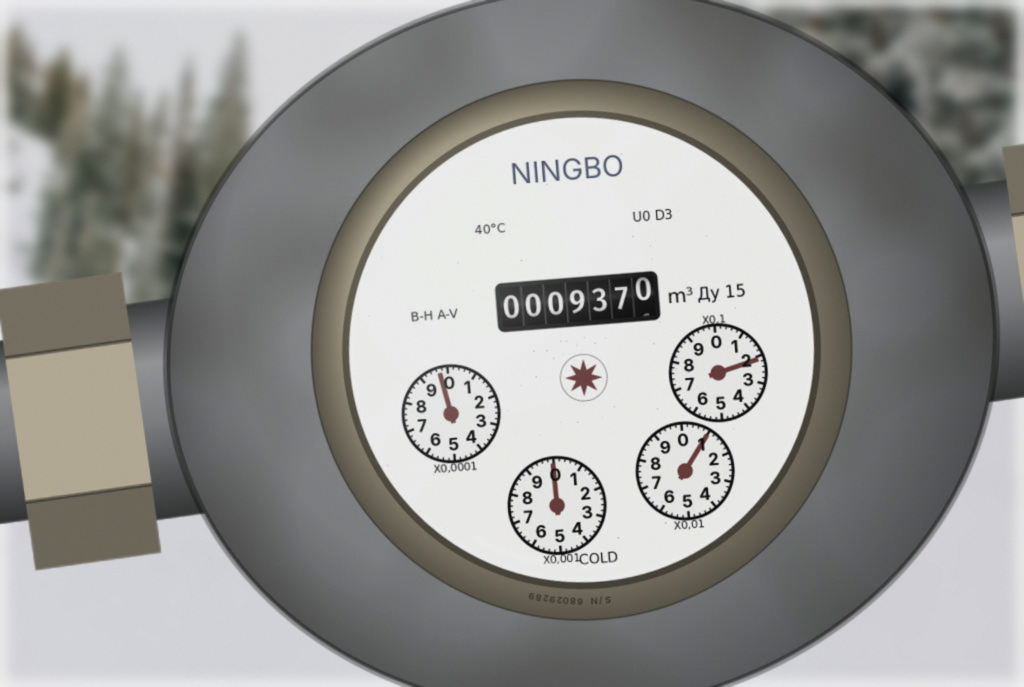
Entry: 9370.2099m³
